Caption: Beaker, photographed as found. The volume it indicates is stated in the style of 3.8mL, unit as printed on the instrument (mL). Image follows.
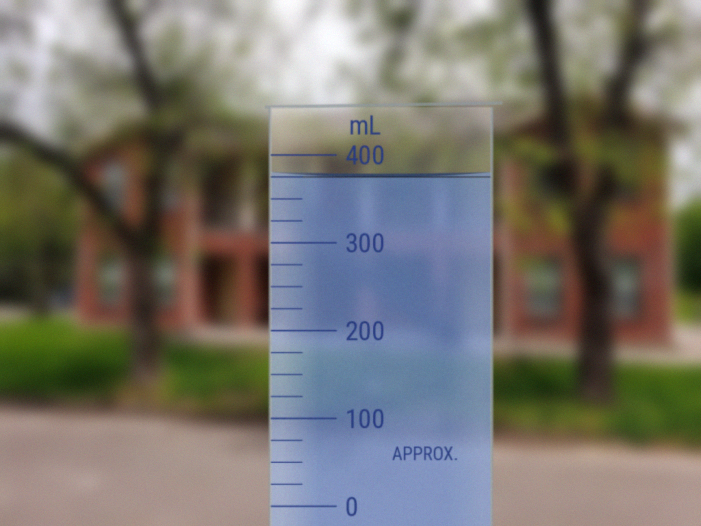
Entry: 375mL
